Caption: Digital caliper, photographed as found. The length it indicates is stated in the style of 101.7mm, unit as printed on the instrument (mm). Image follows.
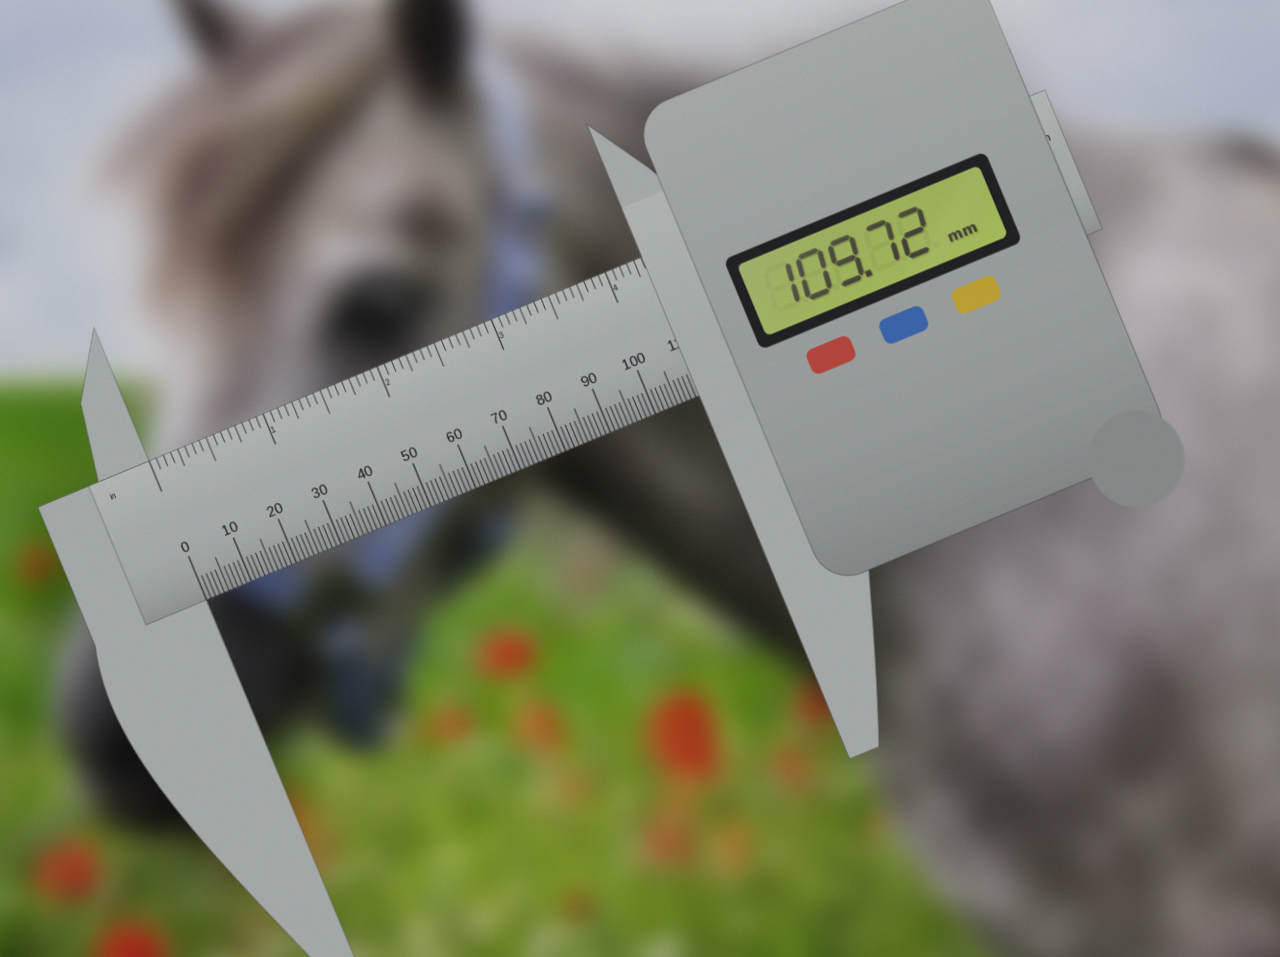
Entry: 109.72mm
